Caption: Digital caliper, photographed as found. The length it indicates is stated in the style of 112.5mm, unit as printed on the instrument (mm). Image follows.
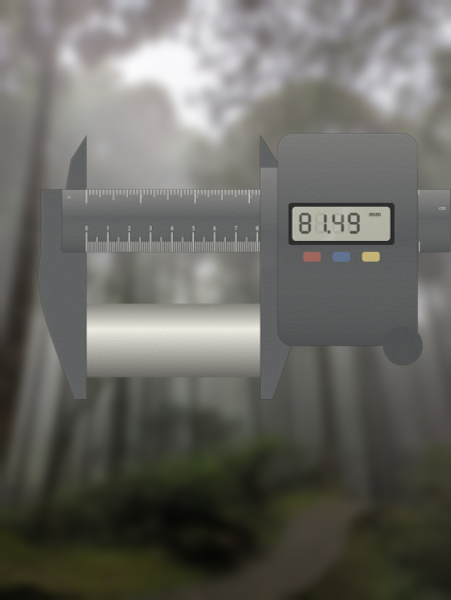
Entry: 81.49mm
